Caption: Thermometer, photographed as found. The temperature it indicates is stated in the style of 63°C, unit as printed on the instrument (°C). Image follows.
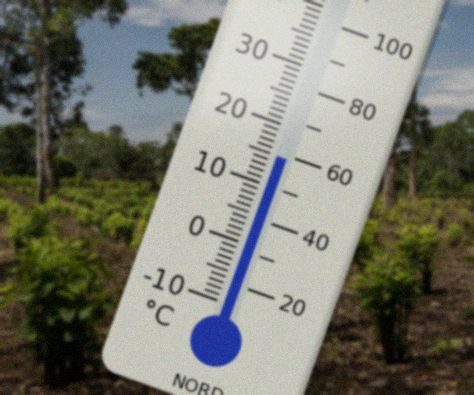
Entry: 15°C
